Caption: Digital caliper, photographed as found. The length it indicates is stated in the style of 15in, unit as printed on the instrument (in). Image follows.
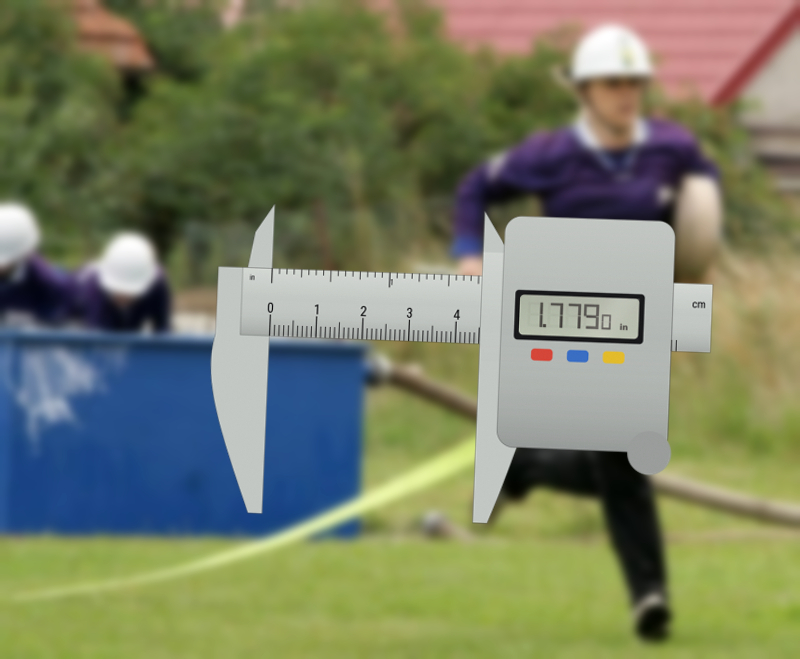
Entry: 1.7790in
